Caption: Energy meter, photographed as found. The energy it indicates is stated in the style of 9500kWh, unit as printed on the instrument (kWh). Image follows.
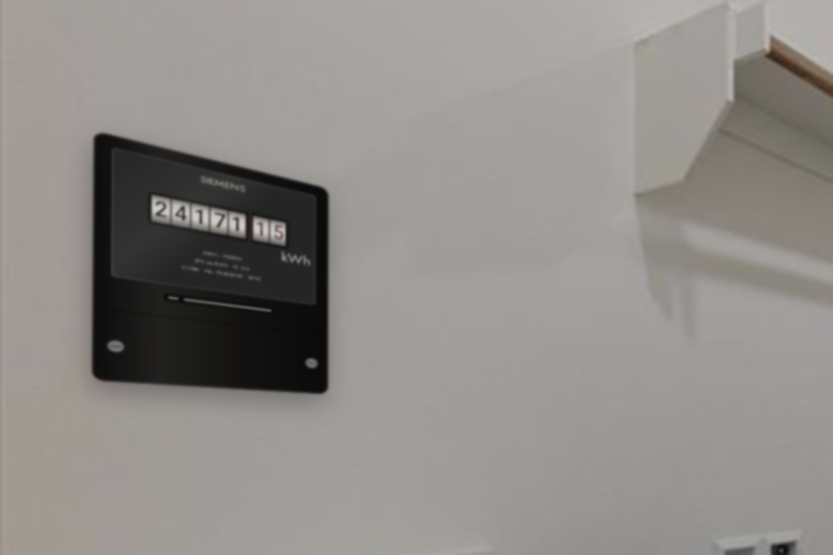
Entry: 24171.15kWh
